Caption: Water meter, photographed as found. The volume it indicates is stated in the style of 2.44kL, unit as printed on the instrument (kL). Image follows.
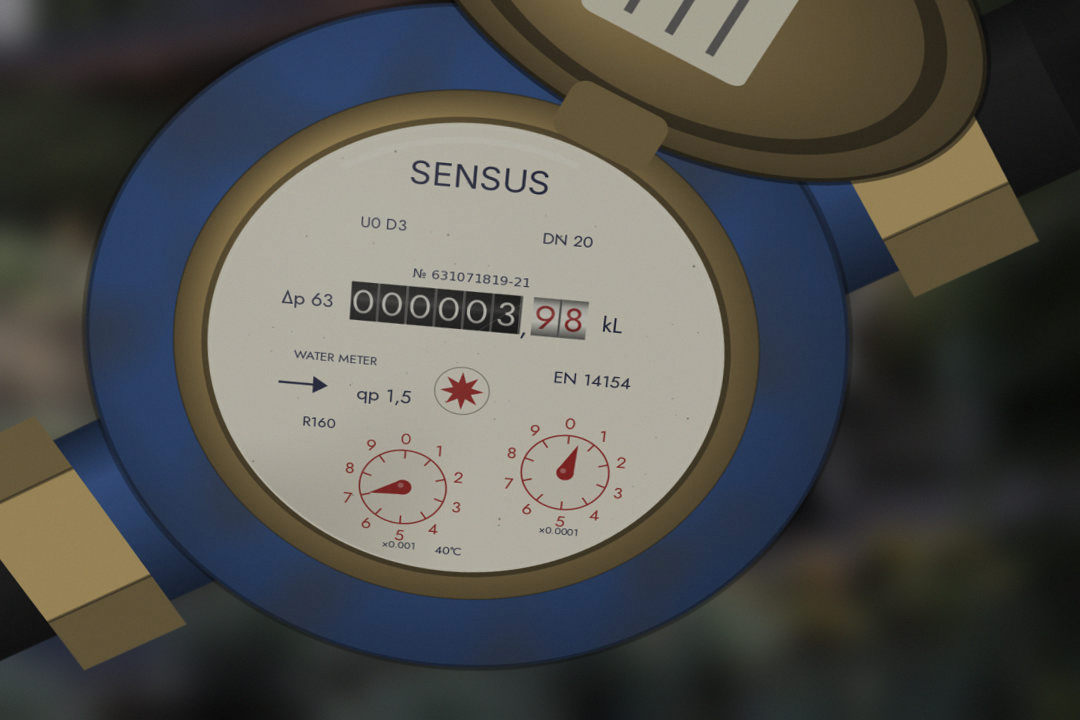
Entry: 3.9870kL
